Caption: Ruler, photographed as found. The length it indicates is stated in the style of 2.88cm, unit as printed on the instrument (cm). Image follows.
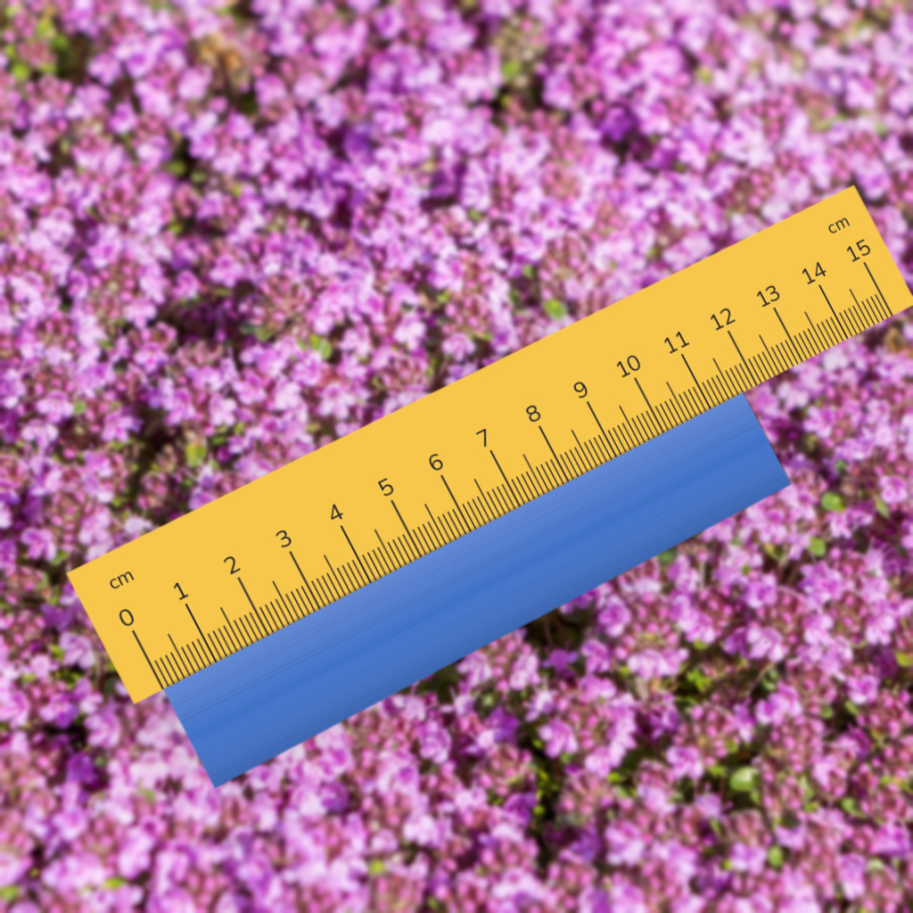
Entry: 11.7cm
